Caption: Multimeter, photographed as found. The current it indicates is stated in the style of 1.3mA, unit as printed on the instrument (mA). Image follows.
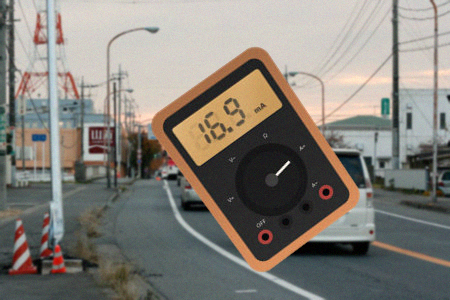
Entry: 16.9mA
